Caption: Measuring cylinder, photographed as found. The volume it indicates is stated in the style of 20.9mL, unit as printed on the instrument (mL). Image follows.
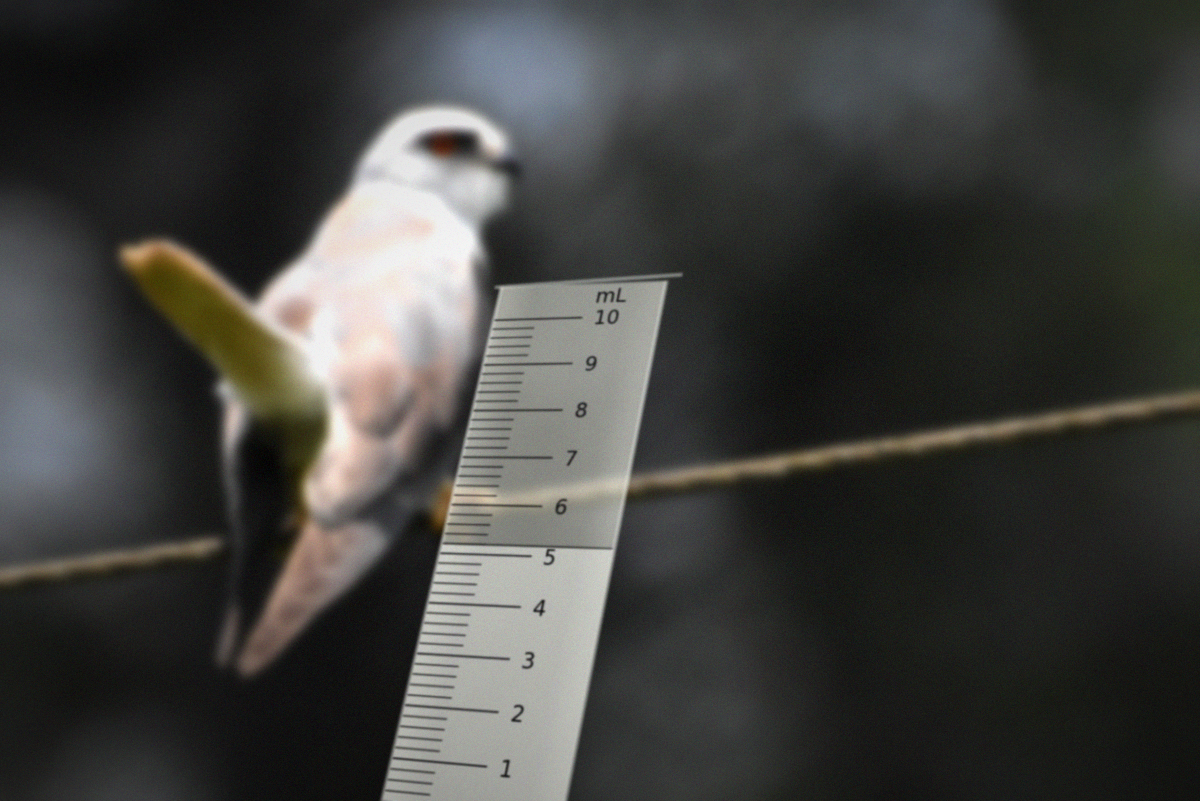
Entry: 5.2mL
